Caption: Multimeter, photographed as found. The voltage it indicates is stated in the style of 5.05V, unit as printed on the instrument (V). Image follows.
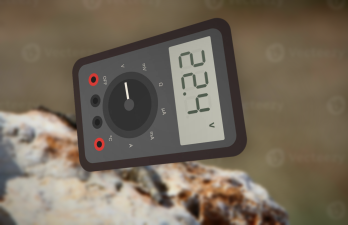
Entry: 22.4V
